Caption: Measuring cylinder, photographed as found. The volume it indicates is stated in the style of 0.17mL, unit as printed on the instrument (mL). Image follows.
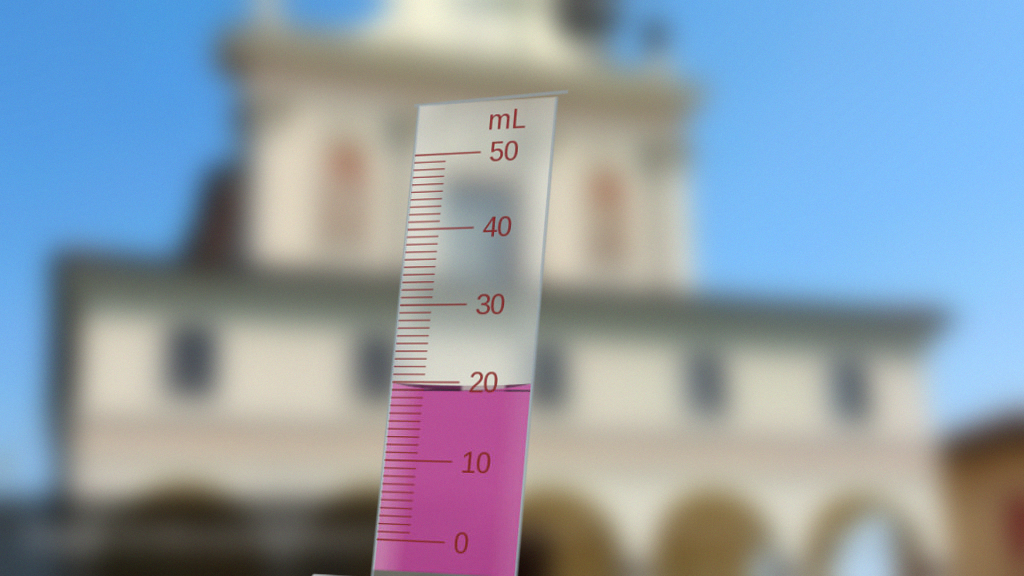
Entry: 19mL
